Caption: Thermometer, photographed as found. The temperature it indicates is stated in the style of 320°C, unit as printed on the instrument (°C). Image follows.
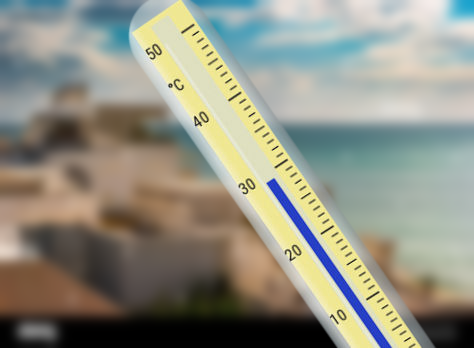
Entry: 29°C
